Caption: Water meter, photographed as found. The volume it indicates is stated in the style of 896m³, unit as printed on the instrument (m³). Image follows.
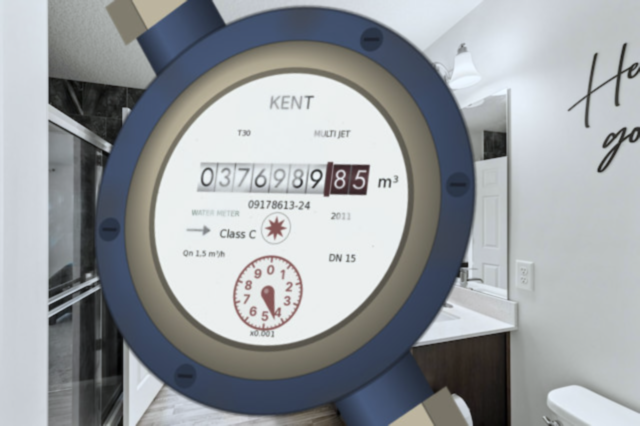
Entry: 376989.854m³
